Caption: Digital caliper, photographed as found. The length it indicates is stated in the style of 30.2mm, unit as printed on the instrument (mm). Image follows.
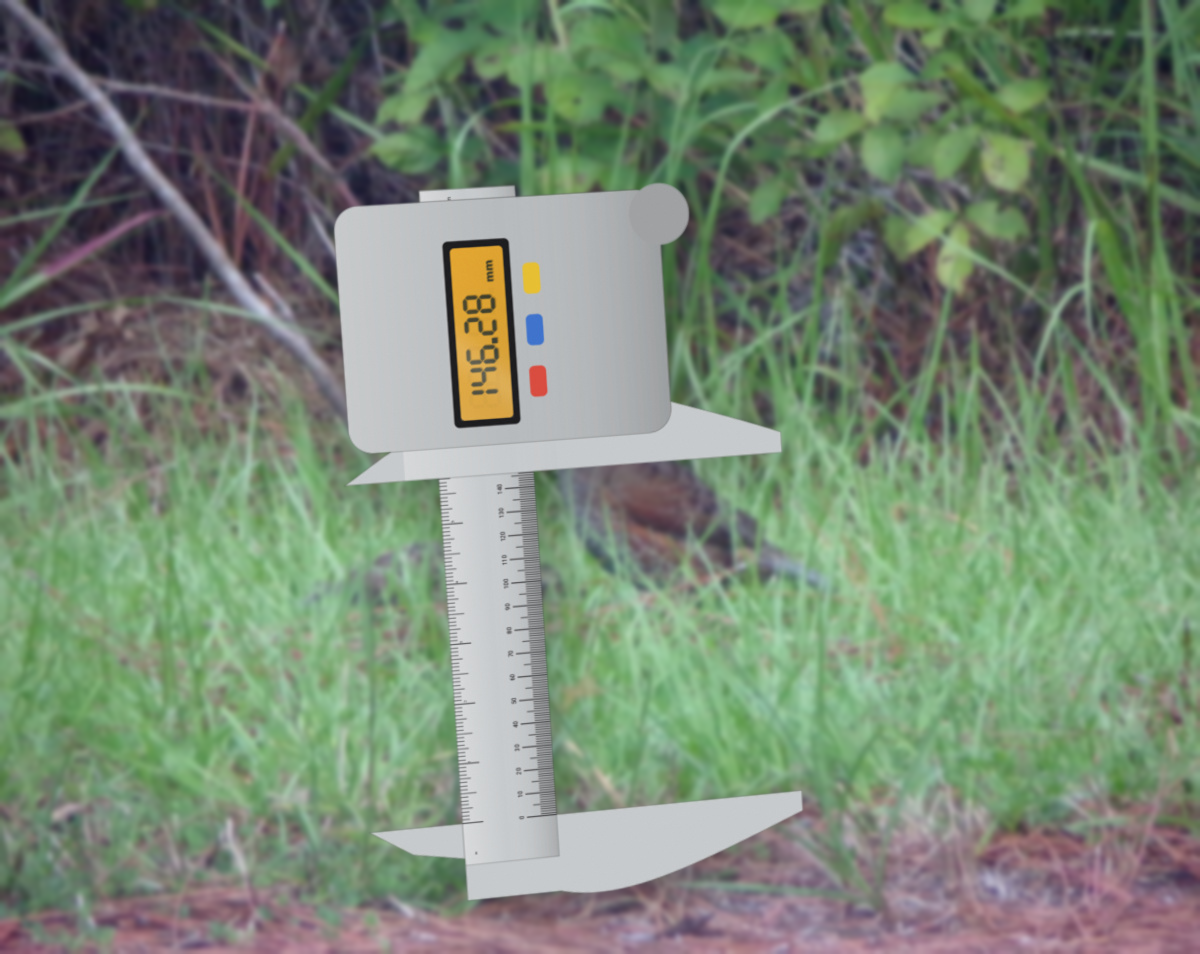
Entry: 146.28mm
